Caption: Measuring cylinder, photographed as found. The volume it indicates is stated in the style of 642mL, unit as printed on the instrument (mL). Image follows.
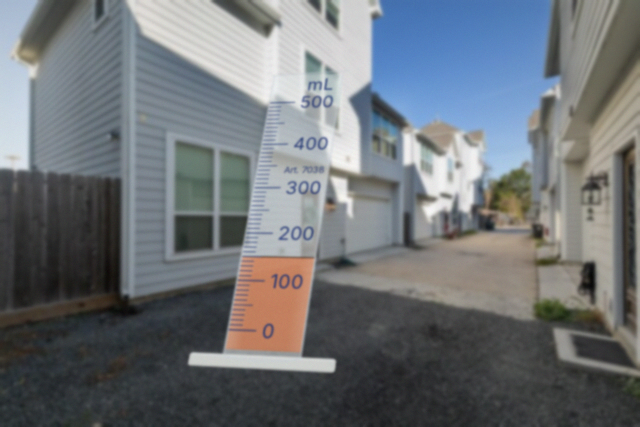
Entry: 150mL
